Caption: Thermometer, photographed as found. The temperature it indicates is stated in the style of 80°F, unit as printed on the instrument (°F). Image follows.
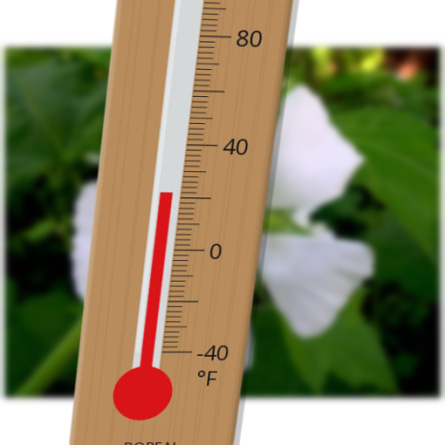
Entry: 22°F
